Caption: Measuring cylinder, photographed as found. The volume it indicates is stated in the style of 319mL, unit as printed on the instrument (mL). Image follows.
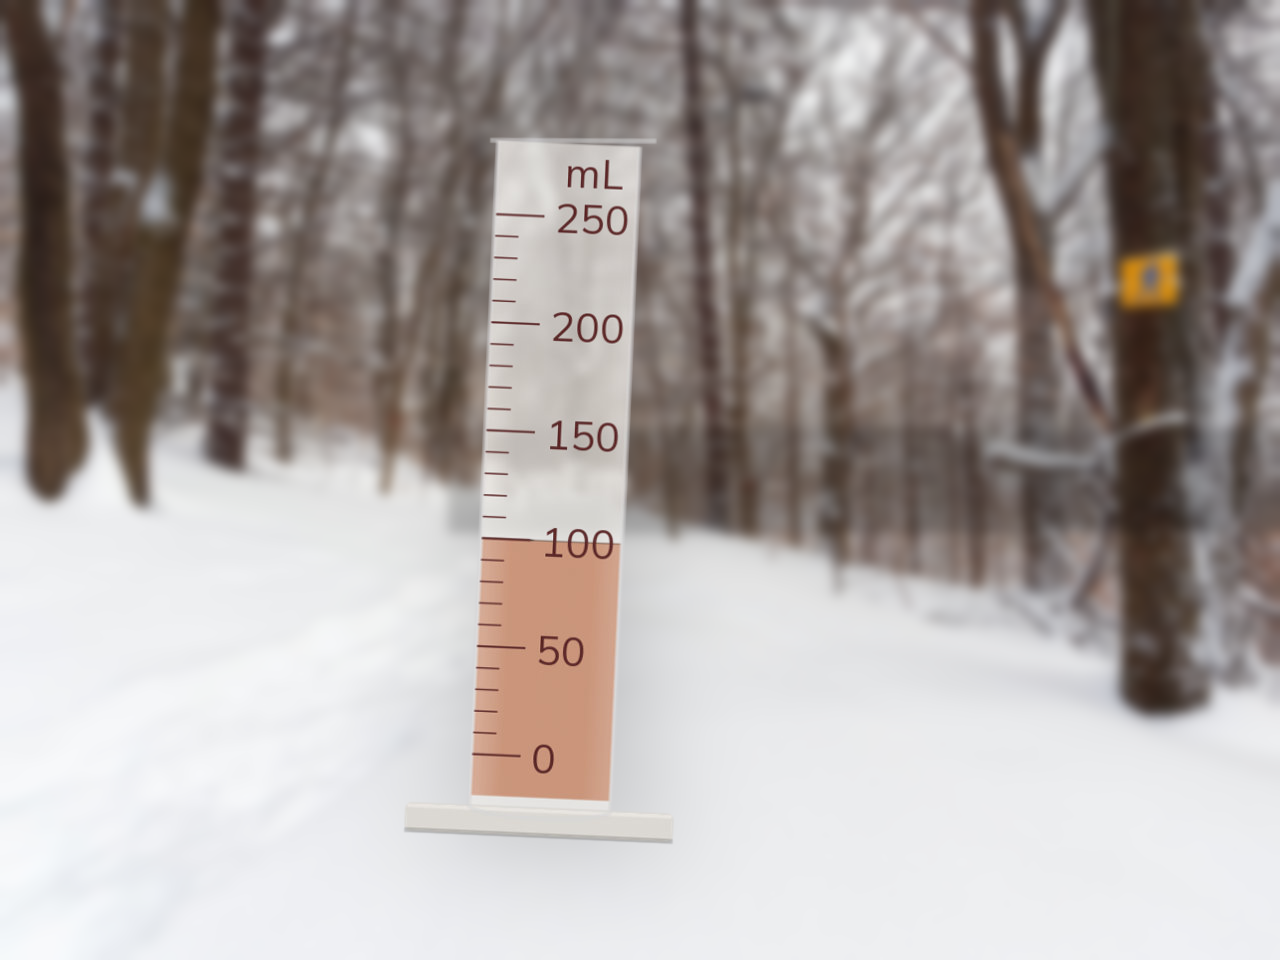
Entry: 100mL
